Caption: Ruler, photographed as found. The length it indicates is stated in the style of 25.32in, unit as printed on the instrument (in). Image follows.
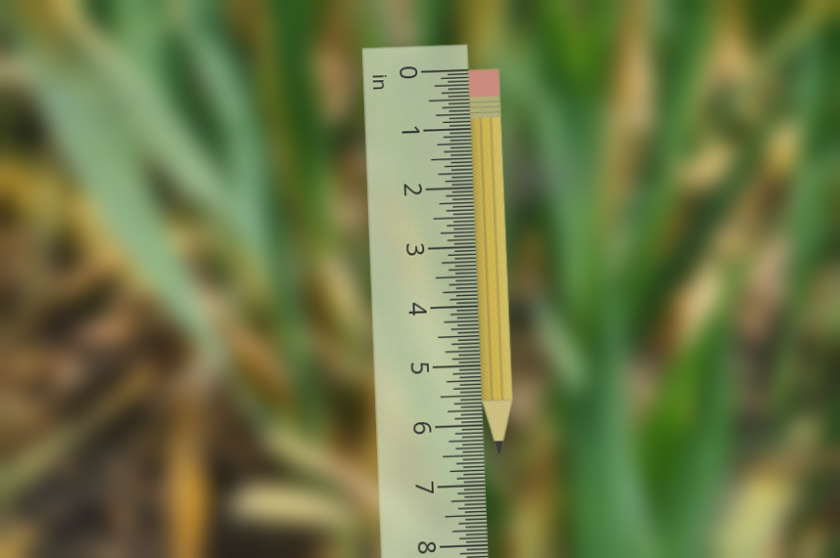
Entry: 6.5in
